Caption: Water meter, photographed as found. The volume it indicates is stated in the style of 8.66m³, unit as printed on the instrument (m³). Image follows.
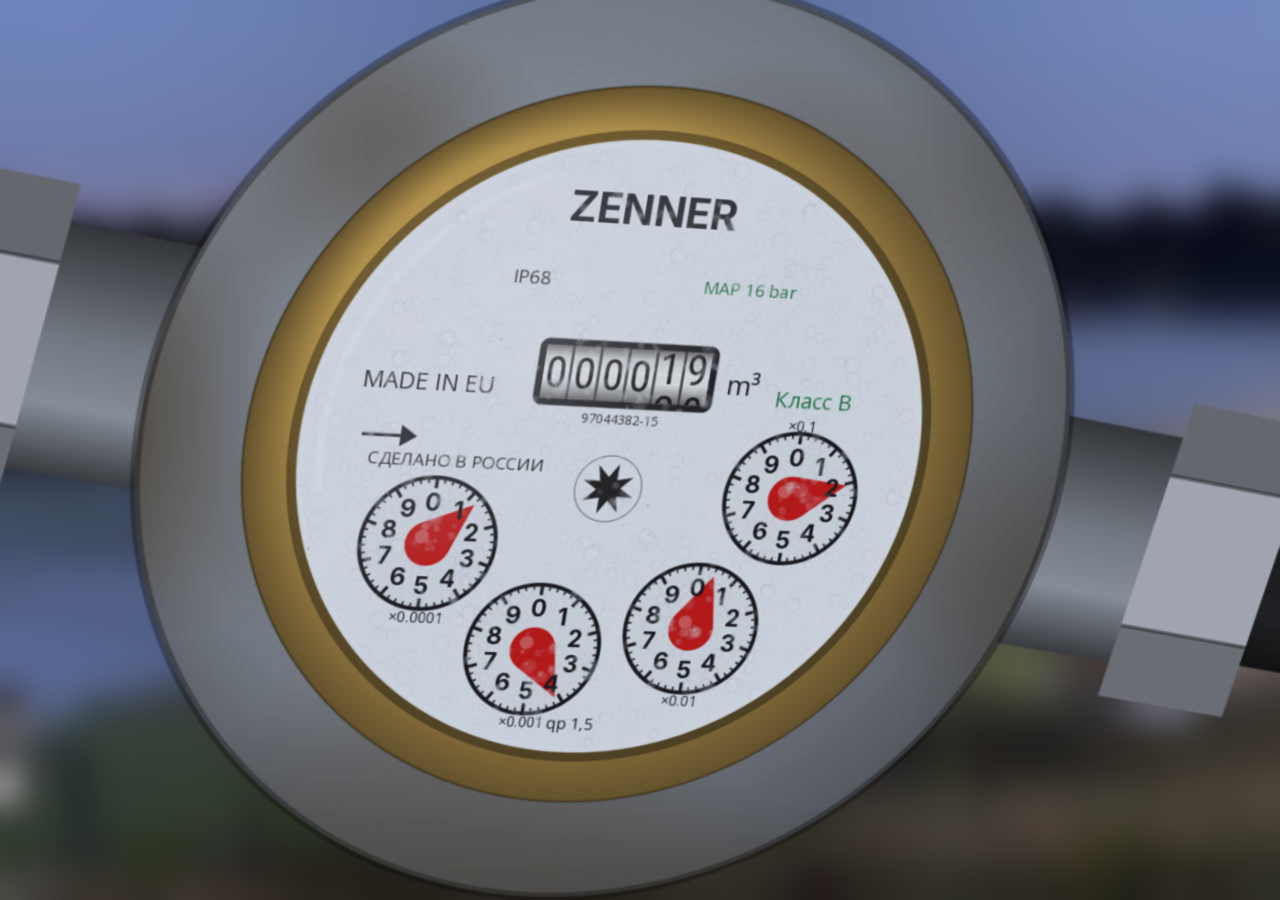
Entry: 19.2041m³
